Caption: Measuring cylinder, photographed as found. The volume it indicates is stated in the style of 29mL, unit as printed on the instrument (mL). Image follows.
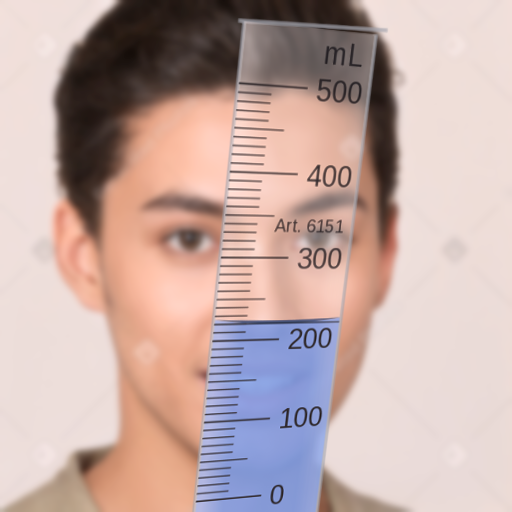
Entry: 220mL
